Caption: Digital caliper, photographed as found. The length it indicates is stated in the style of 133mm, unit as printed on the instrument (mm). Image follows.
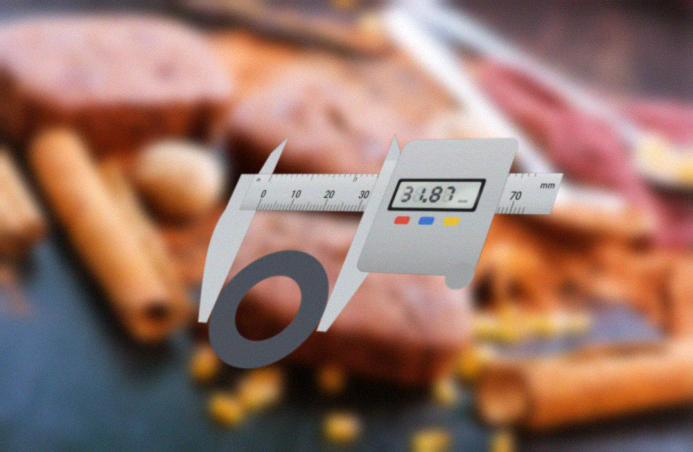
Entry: 31.87mm
